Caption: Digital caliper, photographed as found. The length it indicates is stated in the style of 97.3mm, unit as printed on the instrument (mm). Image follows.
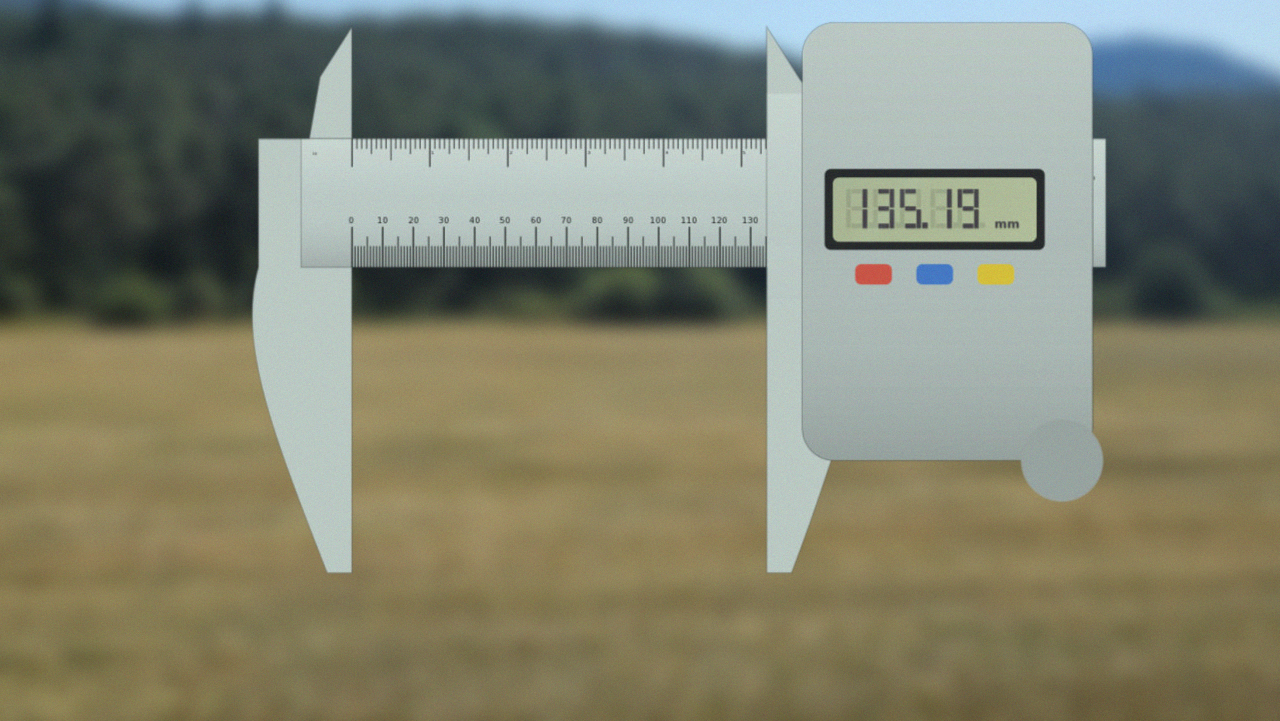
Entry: 135.19mm
